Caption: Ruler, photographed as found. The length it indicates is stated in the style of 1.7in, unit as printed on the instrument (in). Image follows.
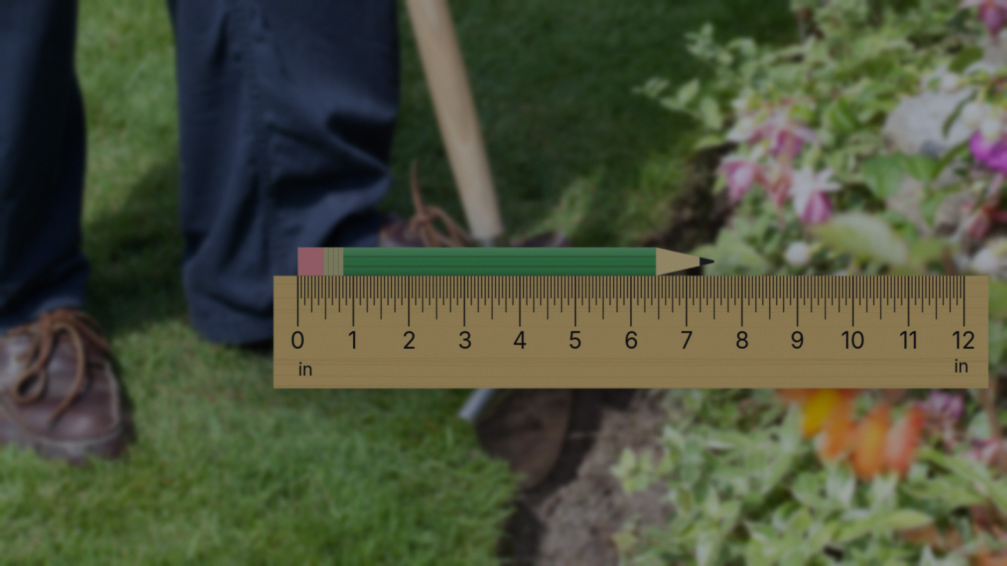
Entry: 7.5in
